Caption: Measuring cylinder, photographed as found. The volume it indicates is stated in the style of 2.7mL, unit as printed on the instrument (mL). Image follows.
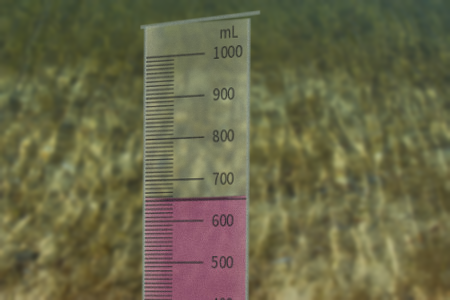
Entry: 650mL
